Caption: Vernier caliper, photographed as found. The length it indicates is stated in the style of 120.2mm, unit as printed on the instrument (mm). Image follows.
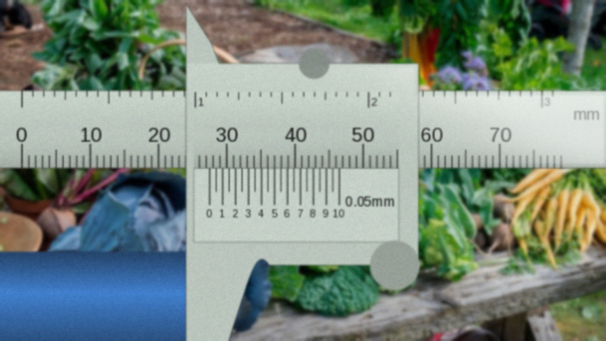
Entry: 27.5mm
